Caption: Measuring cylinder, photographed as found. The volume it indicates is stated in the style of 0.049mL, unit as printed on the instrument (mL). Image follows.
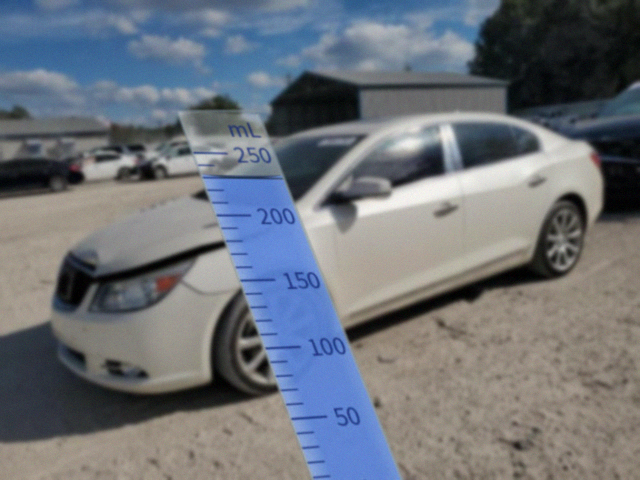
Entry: 230mL
